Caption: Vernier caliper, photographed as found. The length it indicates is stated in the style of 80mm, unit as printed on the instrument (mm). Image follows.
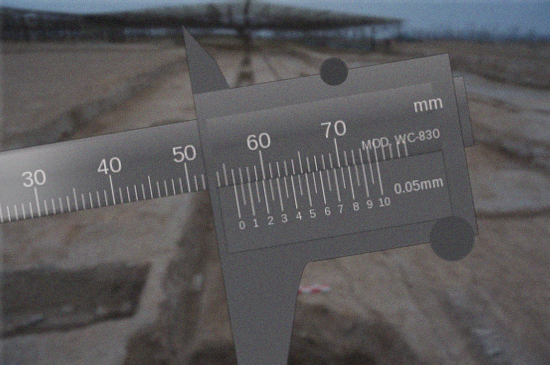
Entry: 56.0mm
